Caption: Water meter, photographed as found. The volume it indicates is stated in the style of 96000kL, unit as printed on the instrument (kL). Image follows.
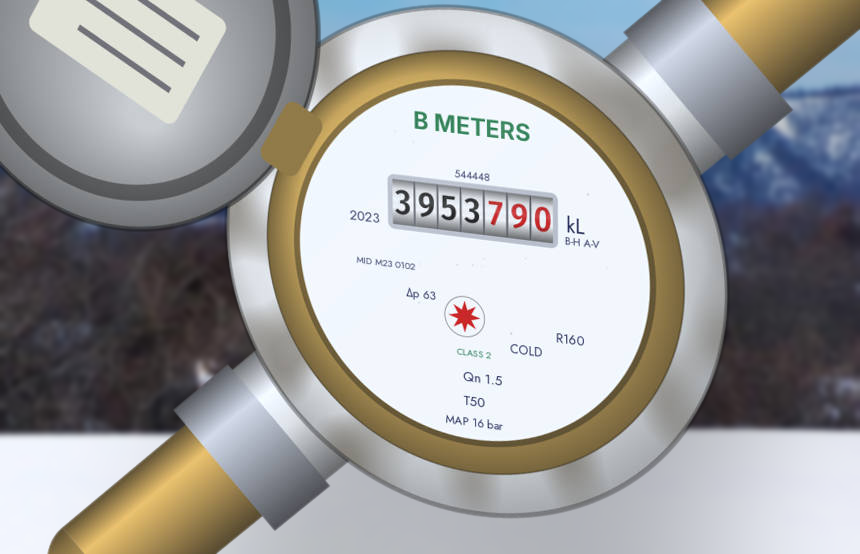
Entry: 3953.790kL
